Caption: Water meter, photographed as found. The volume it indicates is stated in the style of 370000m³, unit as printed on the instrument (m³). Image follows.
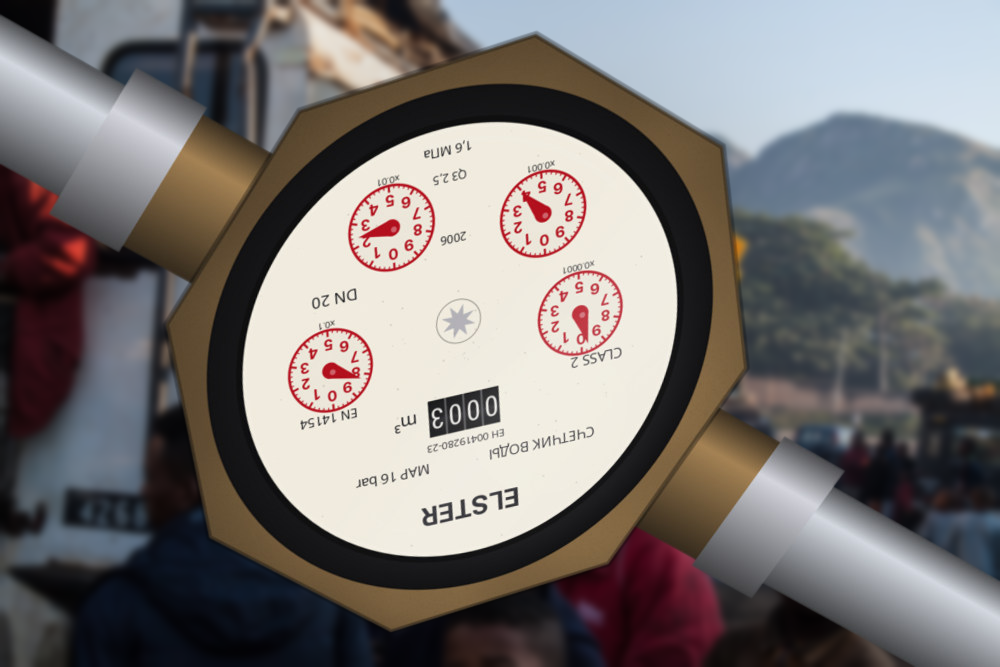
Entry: 3.8239m³
